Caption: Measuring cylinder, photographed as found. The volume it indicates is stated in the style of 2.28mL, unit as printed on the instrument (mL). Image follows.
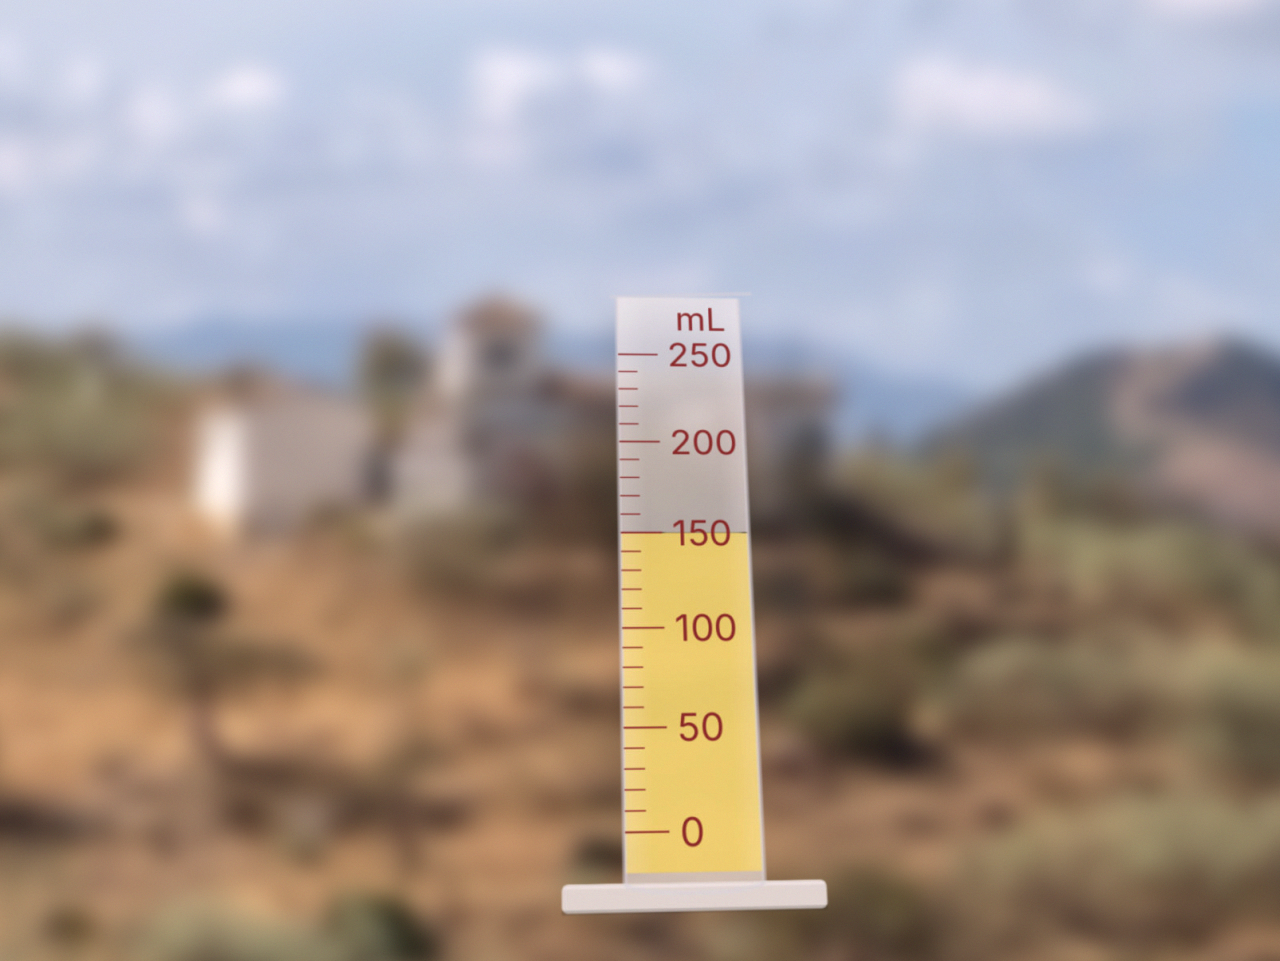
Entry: 150mL
